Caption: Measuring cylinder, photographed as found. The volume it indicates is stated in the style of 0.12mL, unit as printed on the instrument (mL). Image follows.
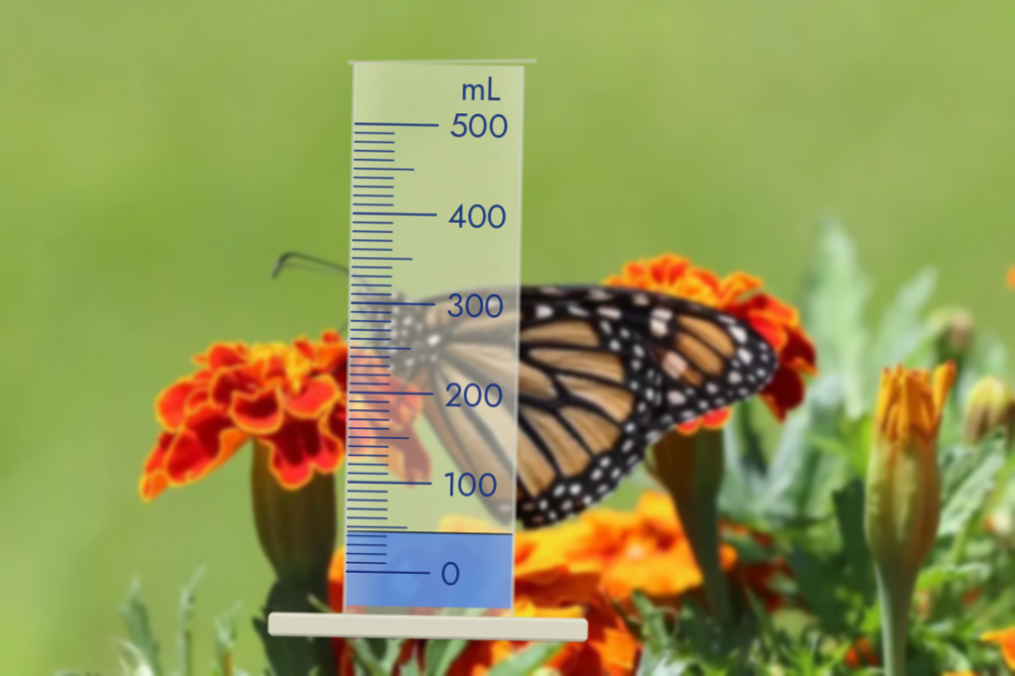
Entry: 45mL
